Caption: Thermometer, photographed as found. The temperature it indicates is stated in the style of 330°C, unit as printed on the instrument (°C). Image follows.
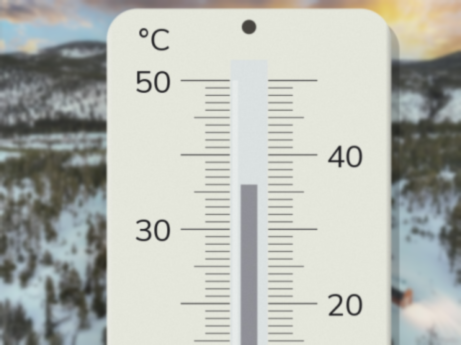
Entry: 36°C
